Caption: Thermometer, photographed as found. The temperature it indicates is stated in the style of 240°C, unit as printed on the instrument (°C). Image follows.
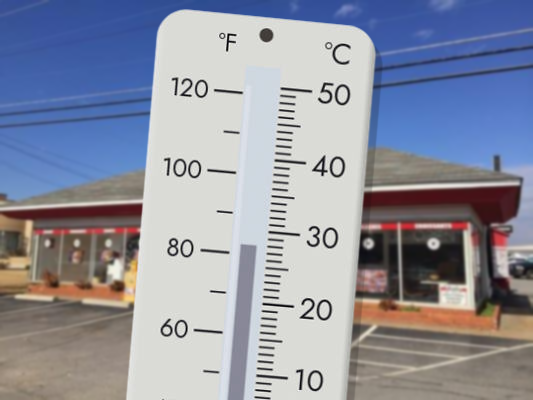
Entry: 28°C
